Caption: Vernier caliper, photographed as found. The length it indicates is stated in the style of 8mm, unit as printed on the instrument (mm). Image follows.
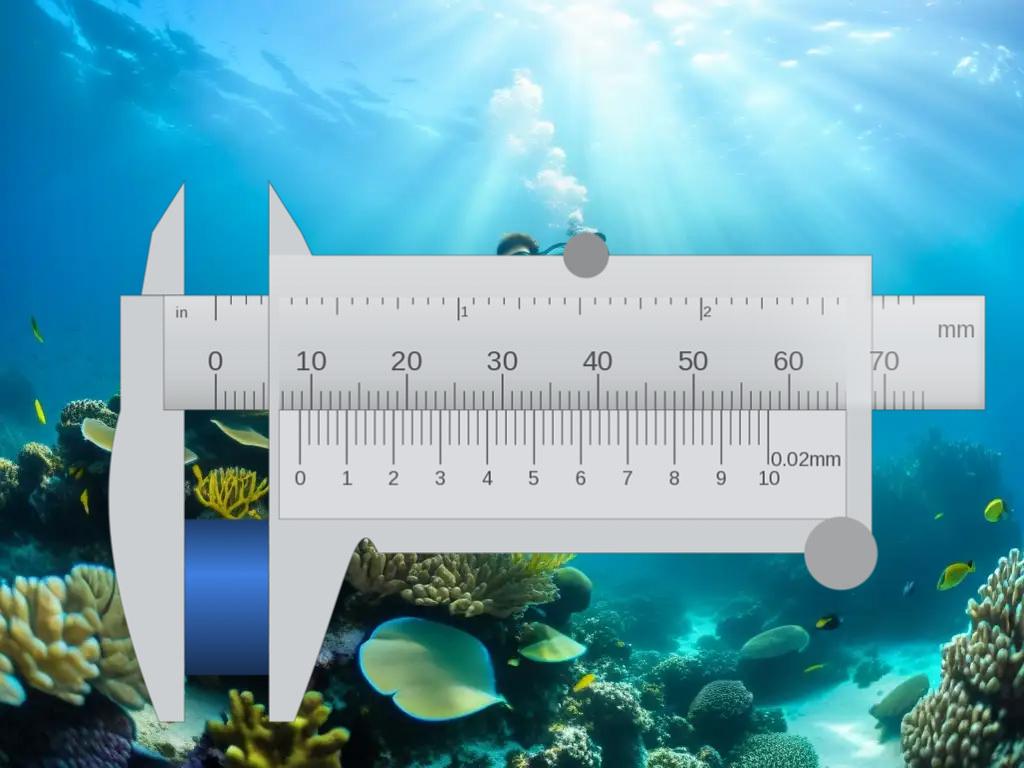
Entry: 8.8mm
